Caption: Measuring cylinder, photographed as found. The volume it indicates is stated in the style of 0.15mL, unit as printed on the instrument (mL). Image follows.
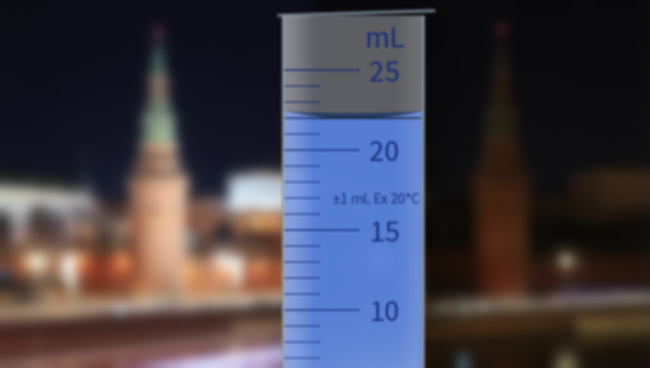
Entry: 22mL
